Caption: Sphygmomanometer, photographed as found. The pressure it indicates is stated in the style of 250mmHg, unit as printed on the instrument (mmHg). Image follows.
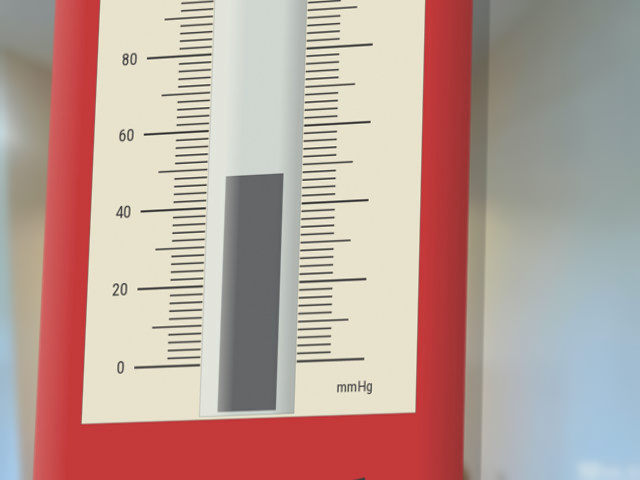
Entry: 48mmHg
